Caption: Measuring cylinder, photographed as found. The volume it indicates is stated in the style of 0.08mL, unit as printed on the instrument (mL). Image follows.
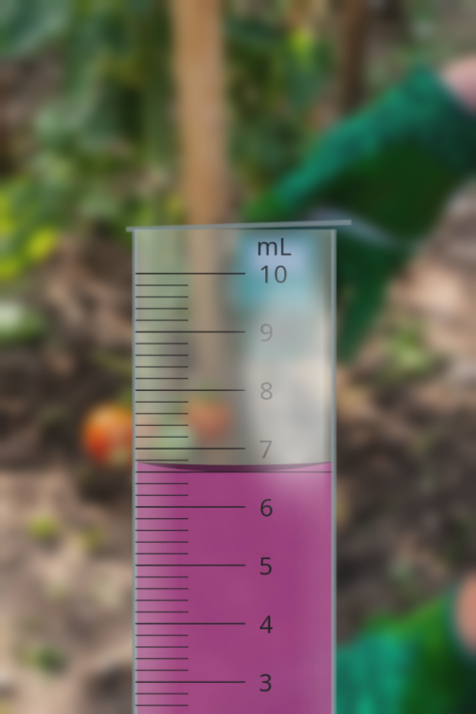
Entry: 6.6mL
